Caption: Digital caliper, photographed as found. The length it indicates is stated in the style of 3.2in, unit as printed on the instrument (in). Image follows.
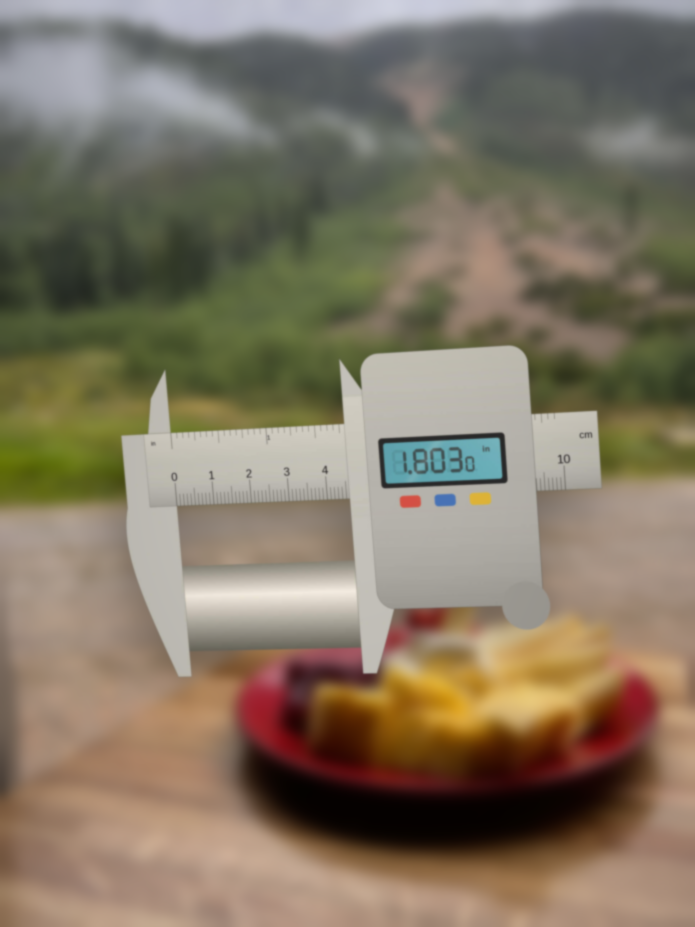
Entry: 1.8030in
